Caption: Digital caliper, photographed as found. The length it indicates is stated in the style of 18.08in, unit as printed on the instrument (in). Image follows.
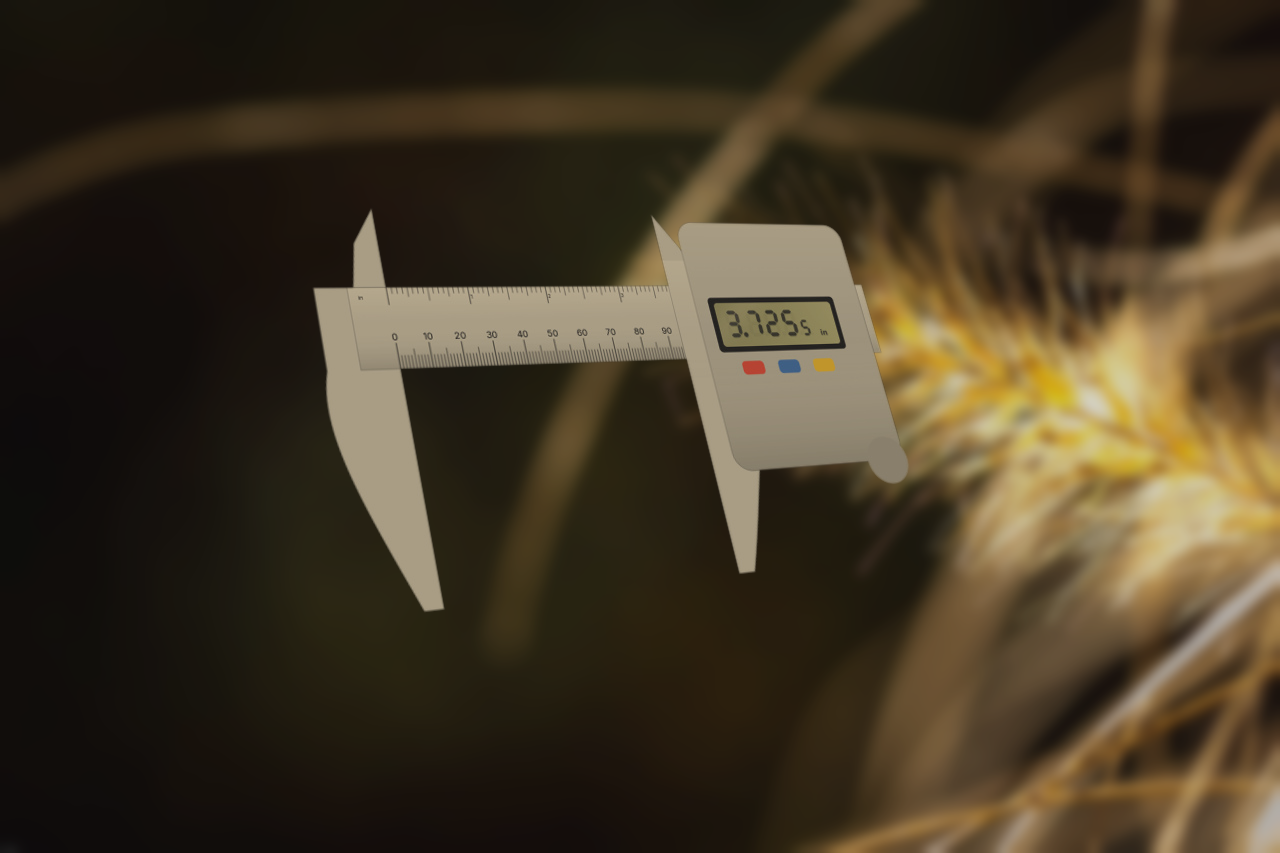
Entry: 3.7255in
